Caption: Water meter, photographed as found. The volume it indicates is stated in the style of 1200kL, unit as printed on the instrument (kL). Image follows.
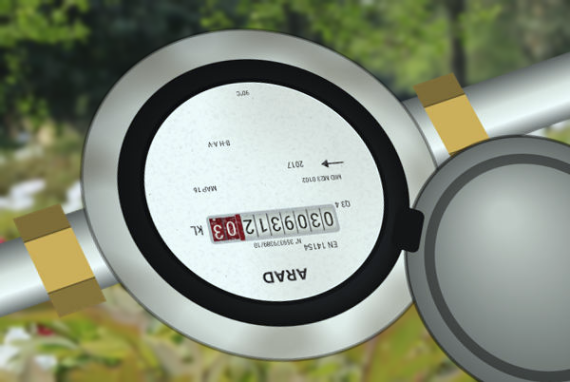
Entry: 309312.03kL
